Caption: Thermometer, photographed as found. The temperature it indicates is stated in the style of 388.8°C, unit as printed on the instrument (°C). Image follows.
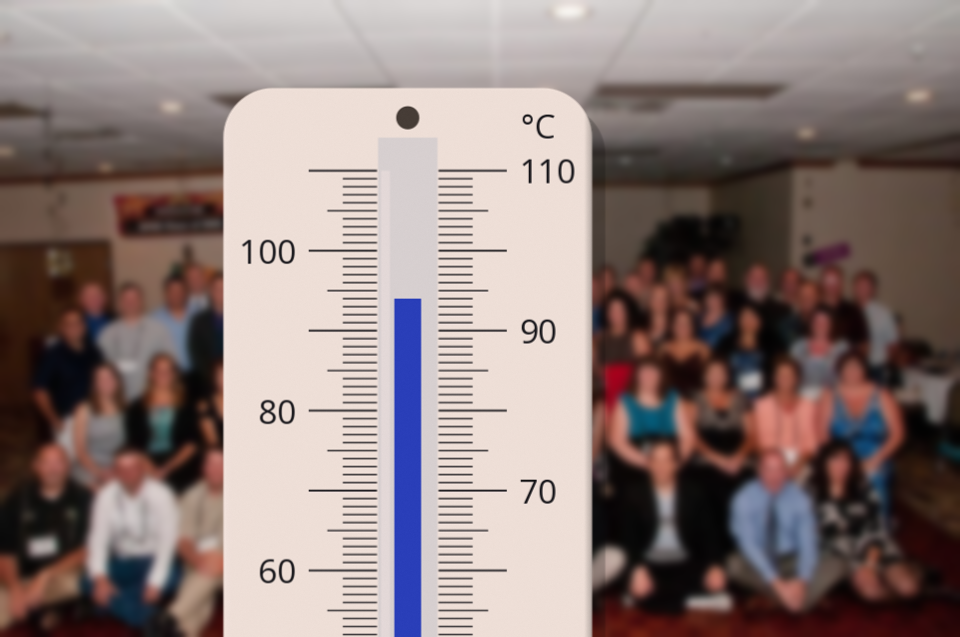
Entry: 94°C
